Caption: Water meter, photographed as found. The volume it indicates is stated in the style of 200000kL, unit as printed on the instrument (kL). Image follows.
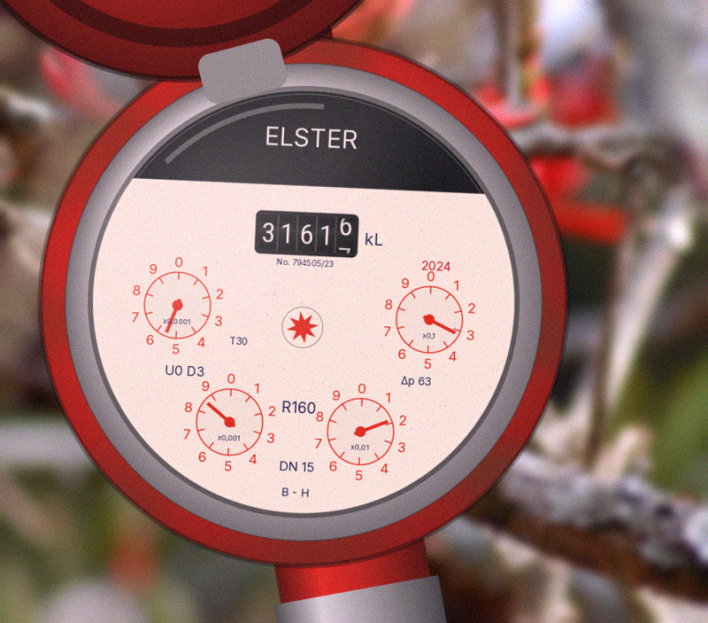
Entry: 31616.3185kL
